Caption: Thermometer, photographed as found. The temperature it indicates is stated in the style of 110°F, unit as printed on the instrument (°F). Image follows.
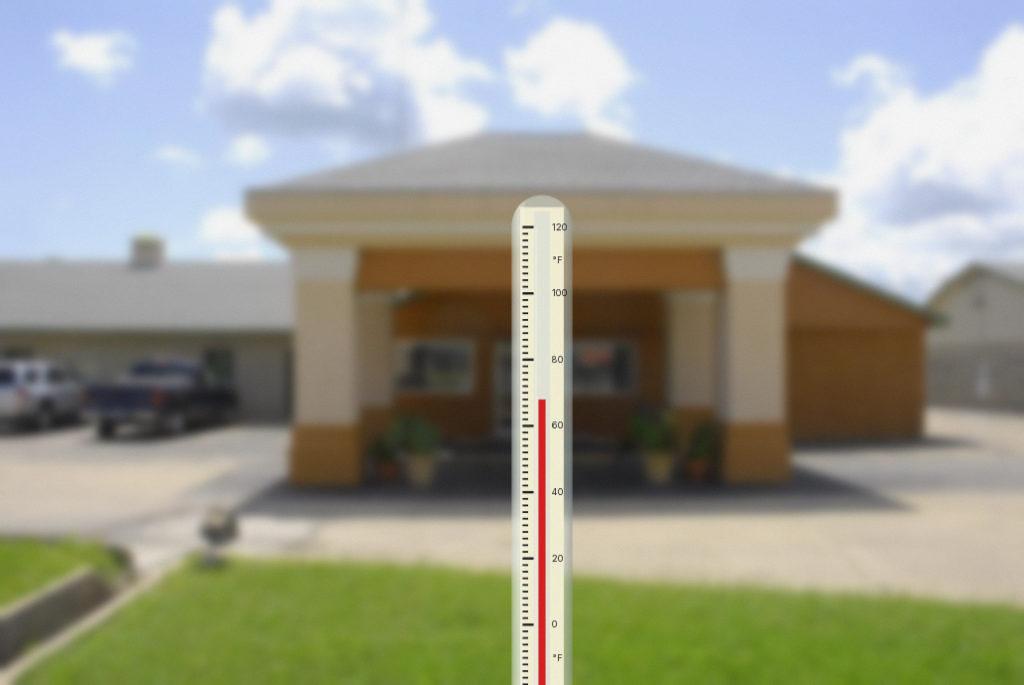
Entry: 68°F
